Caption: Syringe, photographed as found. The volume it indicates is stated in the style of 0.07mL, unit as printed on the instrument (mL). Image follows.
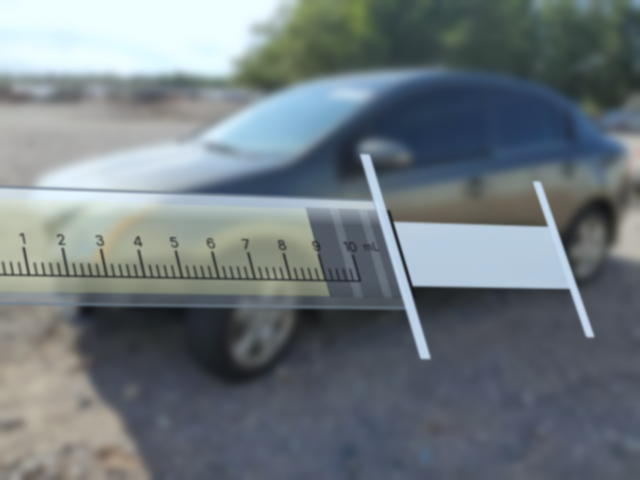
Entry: 9mL
